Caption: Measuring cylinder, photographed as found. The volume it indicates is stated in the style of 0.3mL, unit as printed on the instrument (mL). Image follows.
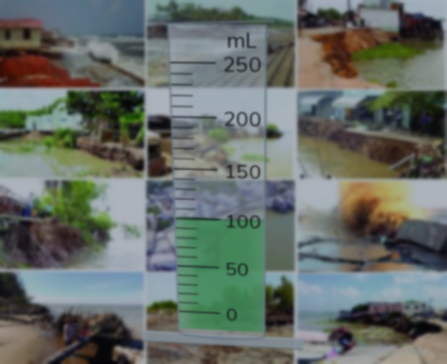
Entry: 100mL
